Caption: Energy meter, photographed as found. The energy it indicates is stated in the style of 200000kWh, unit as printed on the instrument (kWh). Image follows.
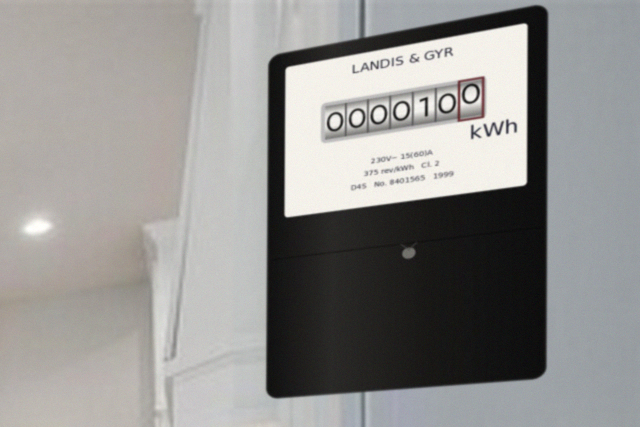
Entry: 10.0kWh
